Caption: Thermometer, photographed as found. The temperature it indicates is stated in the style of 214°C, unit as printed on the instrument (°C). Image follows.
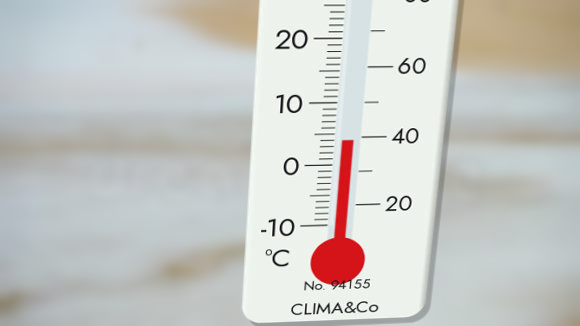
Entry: 4°C
